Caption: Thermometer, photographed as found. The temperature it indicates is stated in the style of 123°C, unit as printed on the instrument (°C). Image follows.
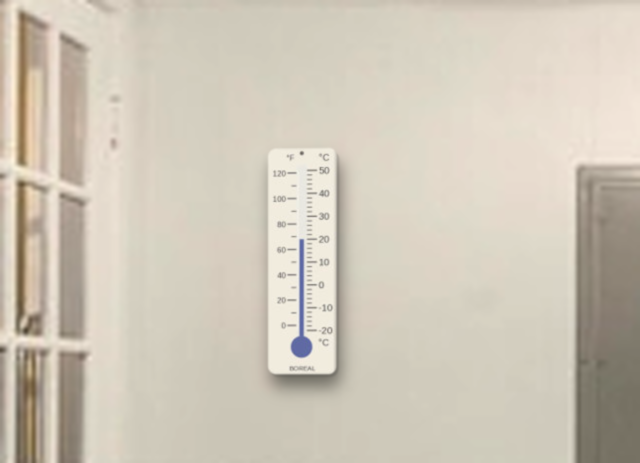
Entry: 20°C
